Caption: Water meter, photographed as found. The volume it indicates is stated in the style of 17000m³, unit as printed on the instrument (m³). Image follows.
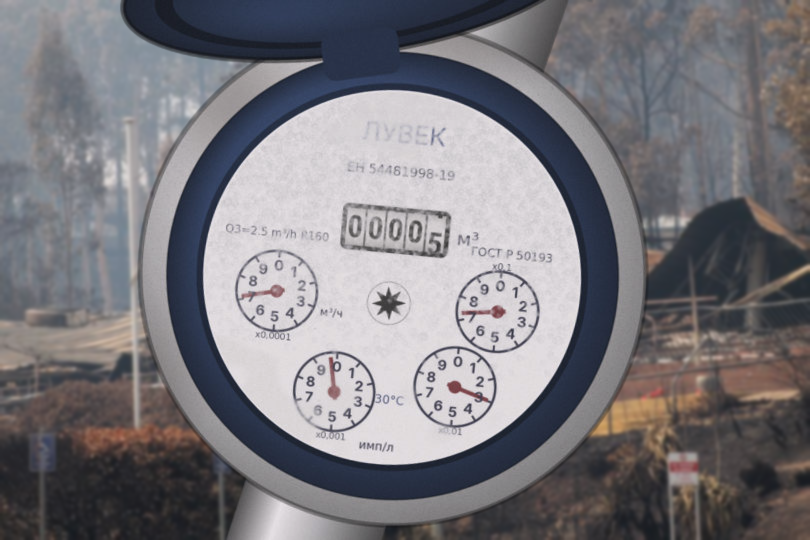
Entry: 4.7297m³
